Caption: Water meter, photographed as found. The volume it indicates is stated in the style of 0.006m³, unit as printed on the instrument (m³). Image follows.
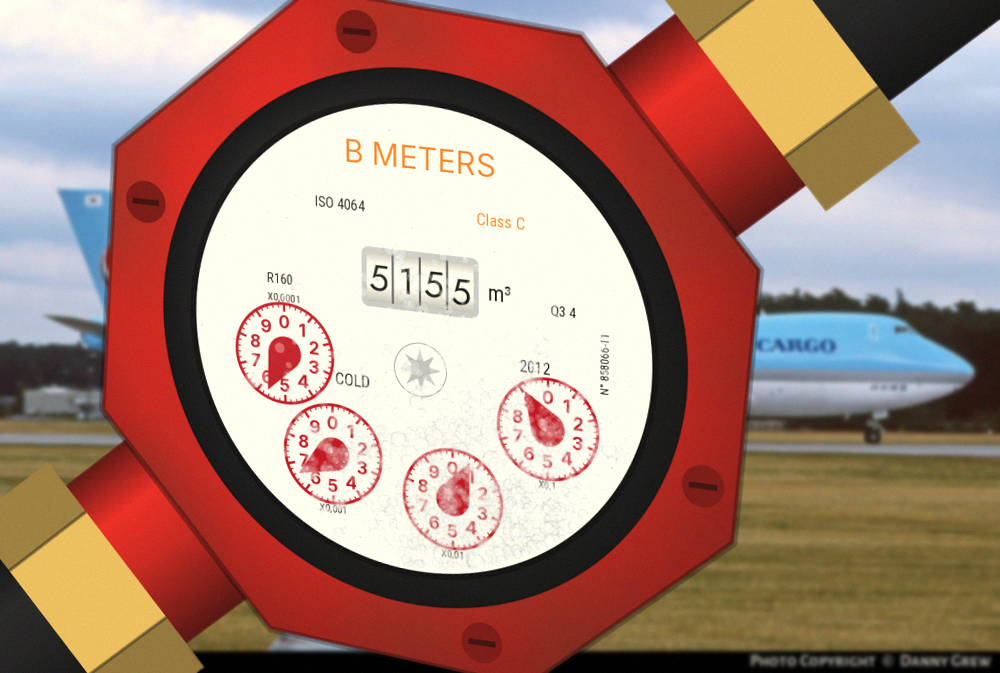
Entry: 5154.9065m³
